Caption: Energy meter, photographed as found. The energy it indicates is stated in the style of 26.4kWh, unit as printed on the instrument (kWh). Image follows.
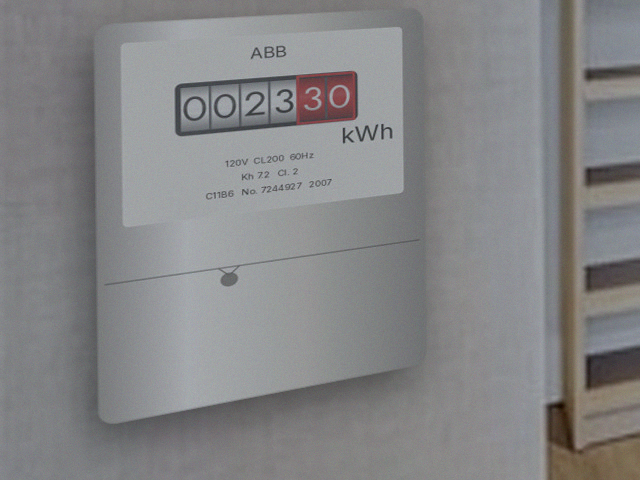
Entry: 23.30kWh
